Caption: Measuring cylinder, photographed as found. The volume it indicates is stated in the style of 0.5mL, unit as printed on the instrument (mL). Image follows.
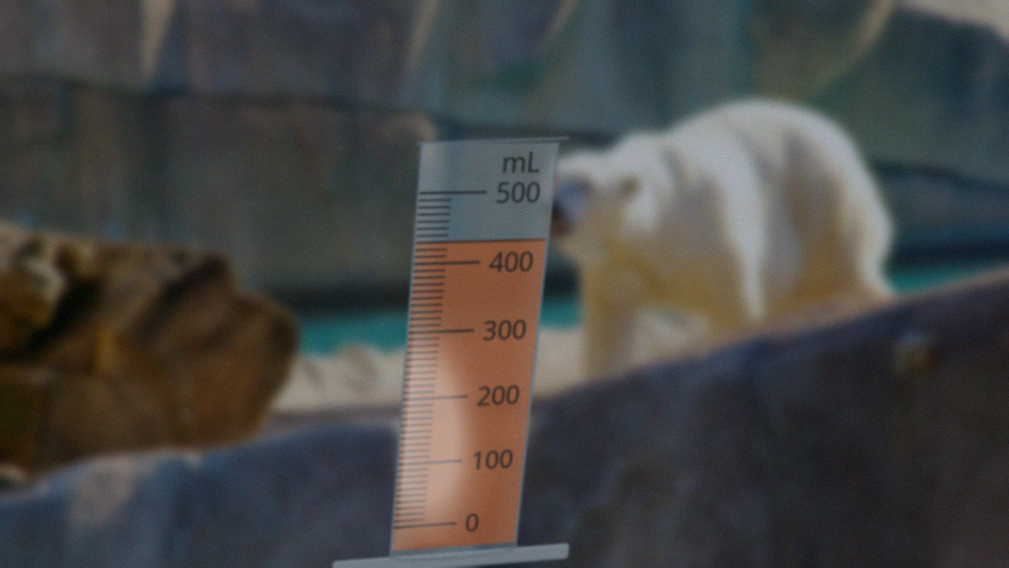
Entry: 430mL
